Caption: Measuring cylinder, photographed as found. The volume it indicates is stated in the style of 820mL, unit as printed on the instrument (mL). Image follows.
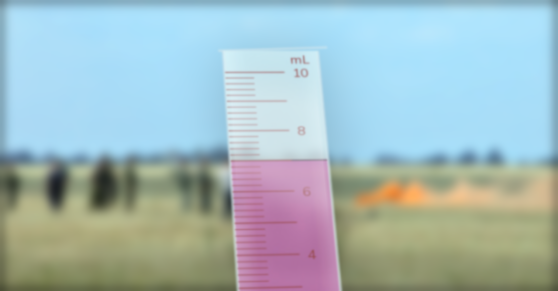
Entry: 7mL
